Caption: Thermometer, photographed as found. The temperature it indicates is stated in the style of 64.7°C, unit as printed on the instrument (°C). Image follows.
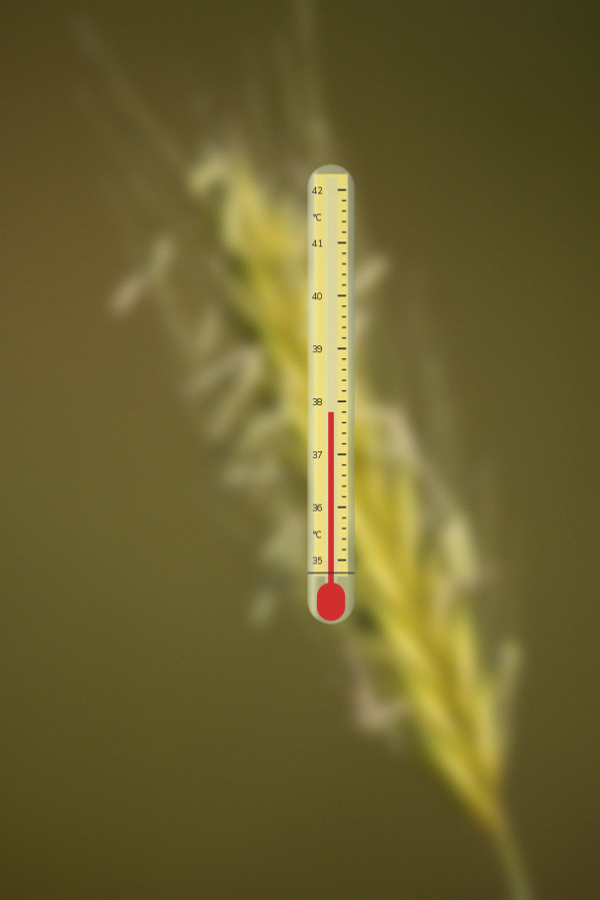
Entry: 37.8°C
